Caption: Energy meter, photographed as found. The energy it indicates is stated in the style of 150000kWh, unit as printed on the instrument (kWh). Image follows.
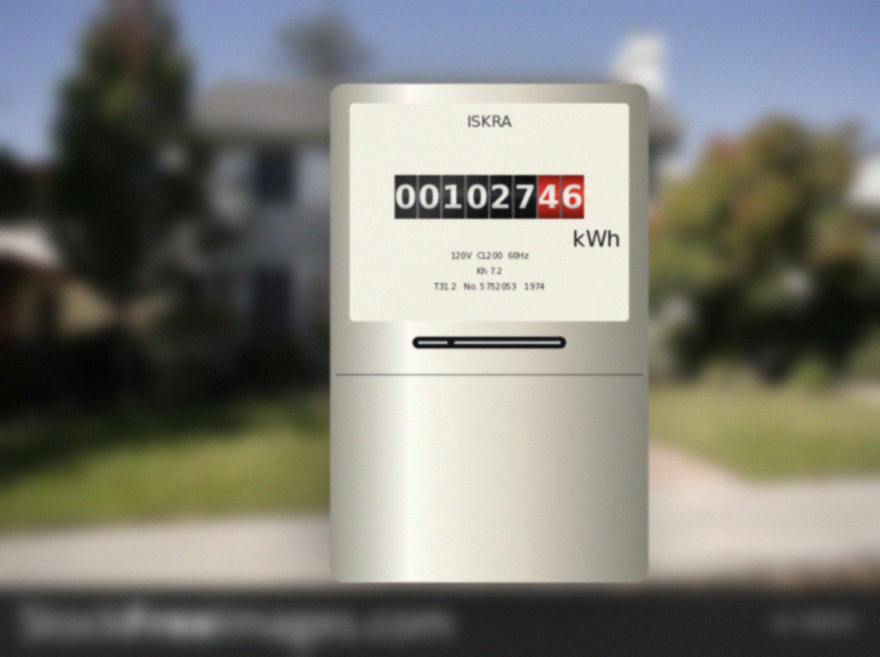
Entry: 1027.46kWh
